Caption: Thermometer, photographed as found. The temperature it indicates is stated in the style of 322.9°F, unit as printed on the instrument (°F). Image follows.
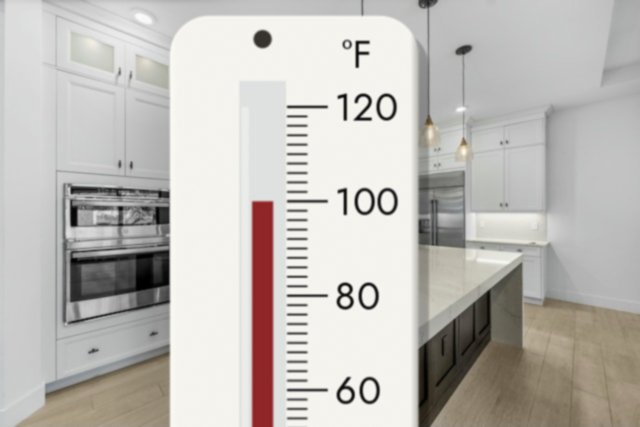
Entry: 100°F
